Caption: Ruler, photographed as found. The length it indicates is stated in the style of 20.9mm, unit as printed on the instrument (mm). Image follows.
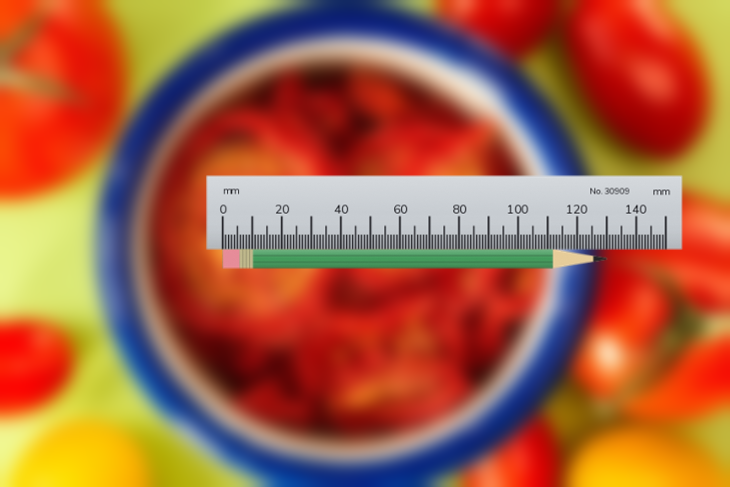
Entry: 130mm
